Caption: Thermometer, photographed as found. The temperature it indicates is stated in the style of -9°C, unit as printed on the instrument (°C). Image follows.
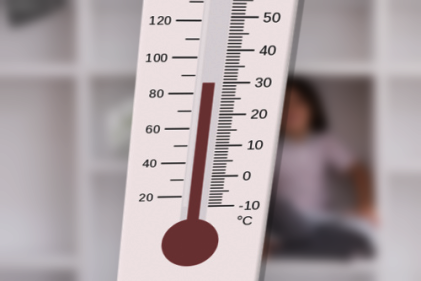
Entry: 30°C
